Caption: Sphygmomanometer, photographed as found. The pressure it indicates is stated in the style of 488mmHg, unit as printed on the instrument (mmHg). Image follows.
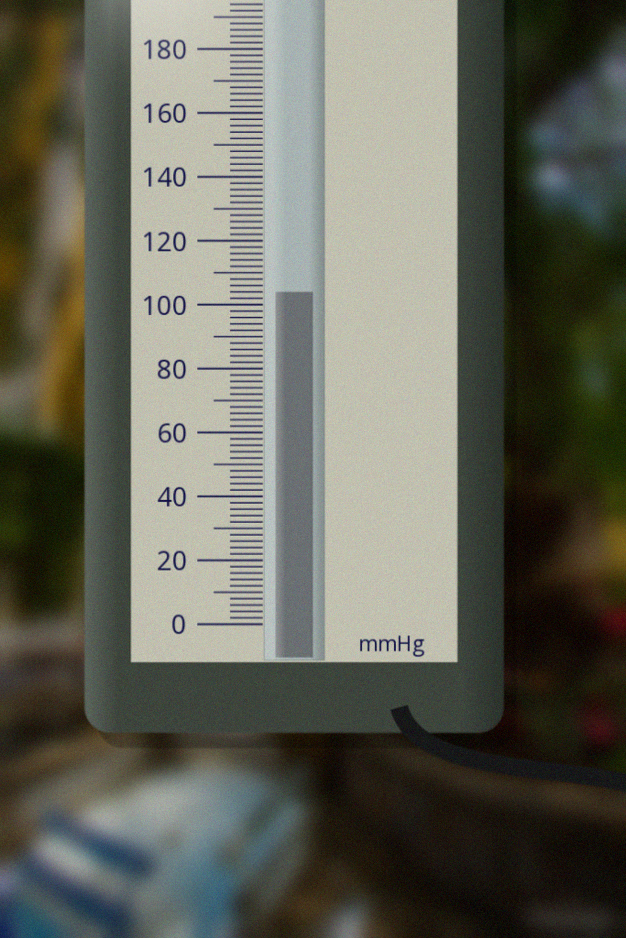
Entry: 104mmHg
